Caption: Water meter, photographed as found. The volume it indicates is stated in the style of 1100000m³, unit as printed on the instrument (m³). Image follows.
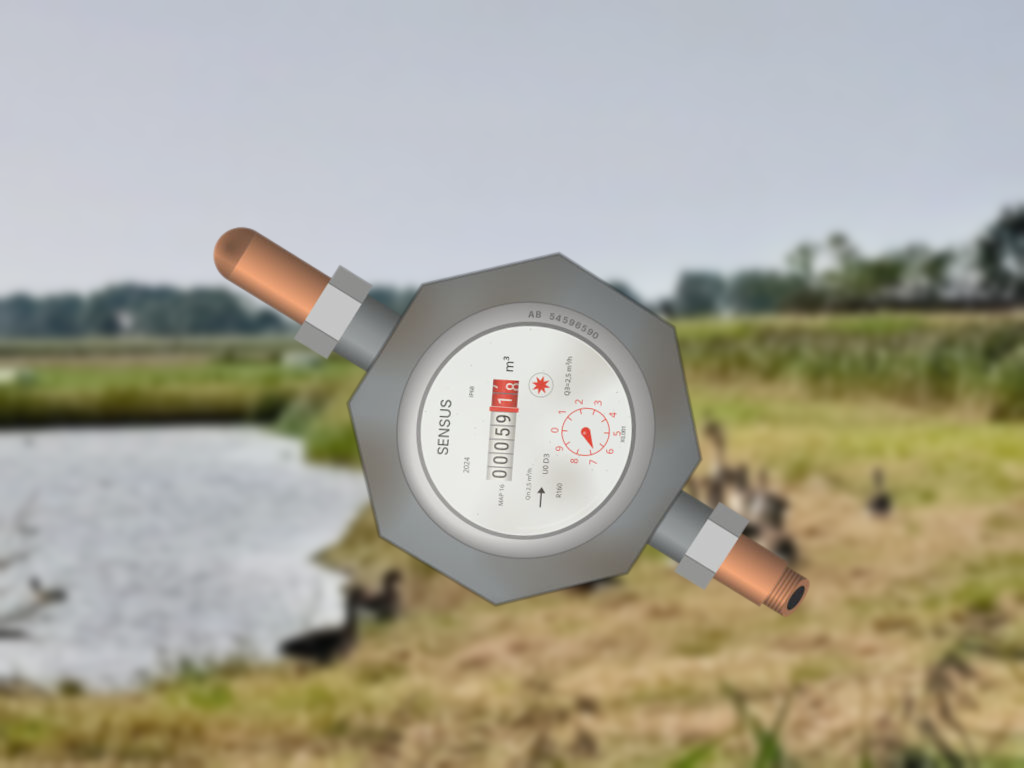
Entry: 59.176m³
